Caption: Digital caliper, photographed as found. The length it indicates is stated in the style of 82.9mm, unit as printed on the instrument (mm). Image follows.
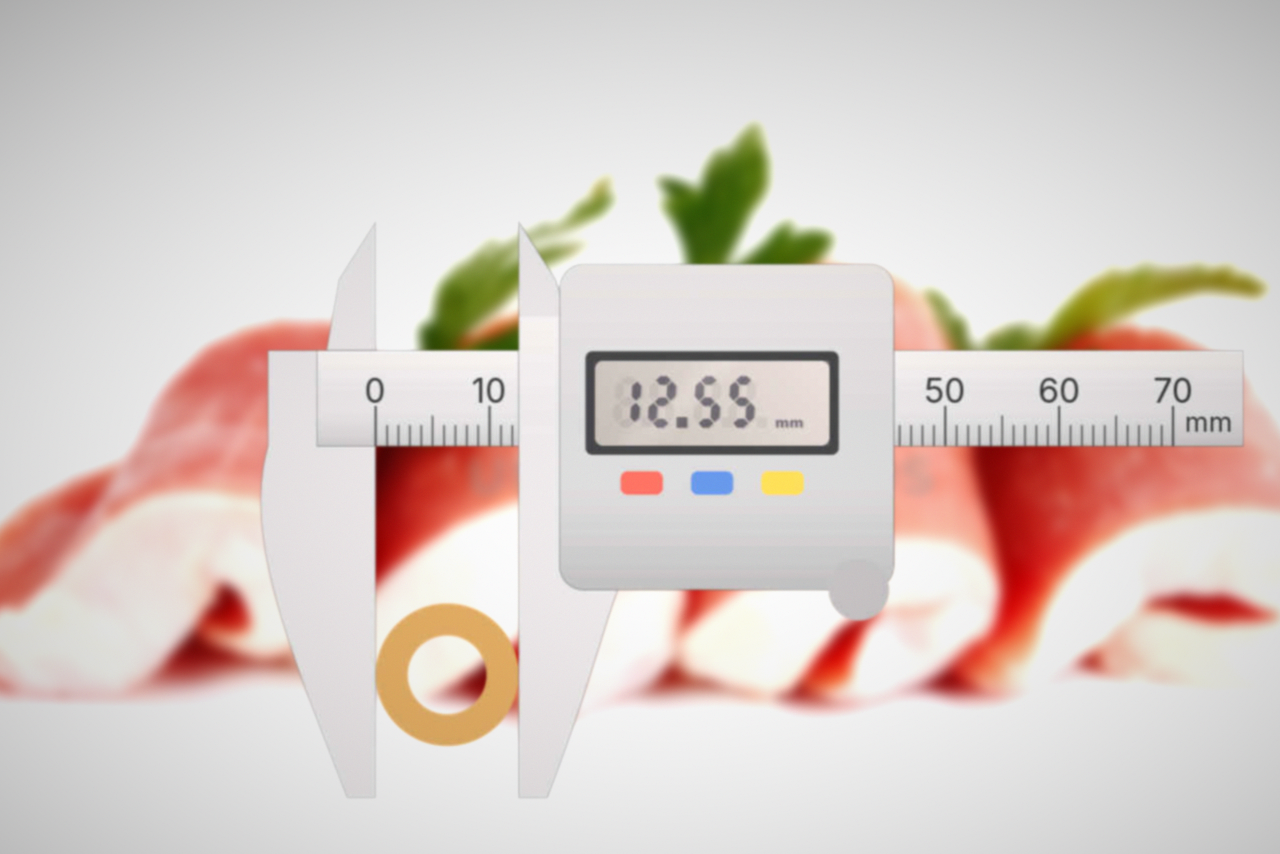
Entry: 12.55mm
